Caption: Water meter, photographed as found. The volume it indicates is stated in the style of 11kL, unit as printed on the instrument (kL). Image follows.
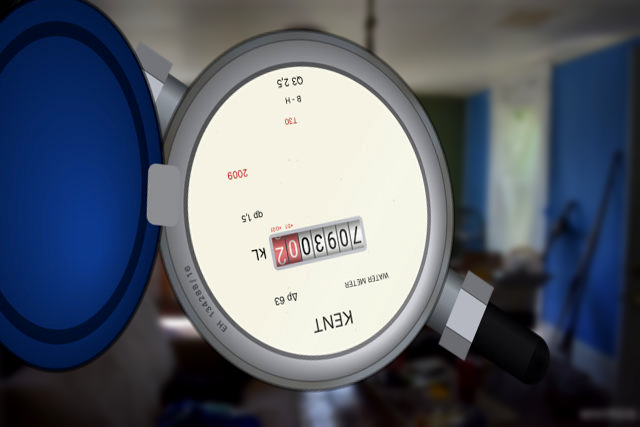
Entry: 70930.02kL
